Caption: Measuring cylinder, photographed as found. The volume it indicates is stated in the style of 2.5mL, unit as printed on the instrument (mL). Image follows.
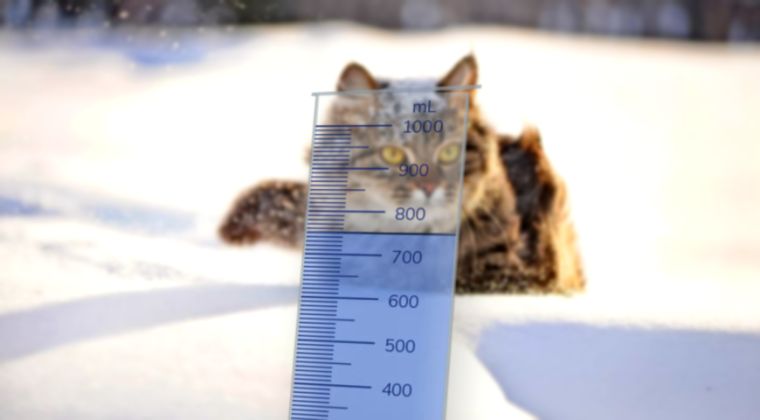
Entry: 750mL
